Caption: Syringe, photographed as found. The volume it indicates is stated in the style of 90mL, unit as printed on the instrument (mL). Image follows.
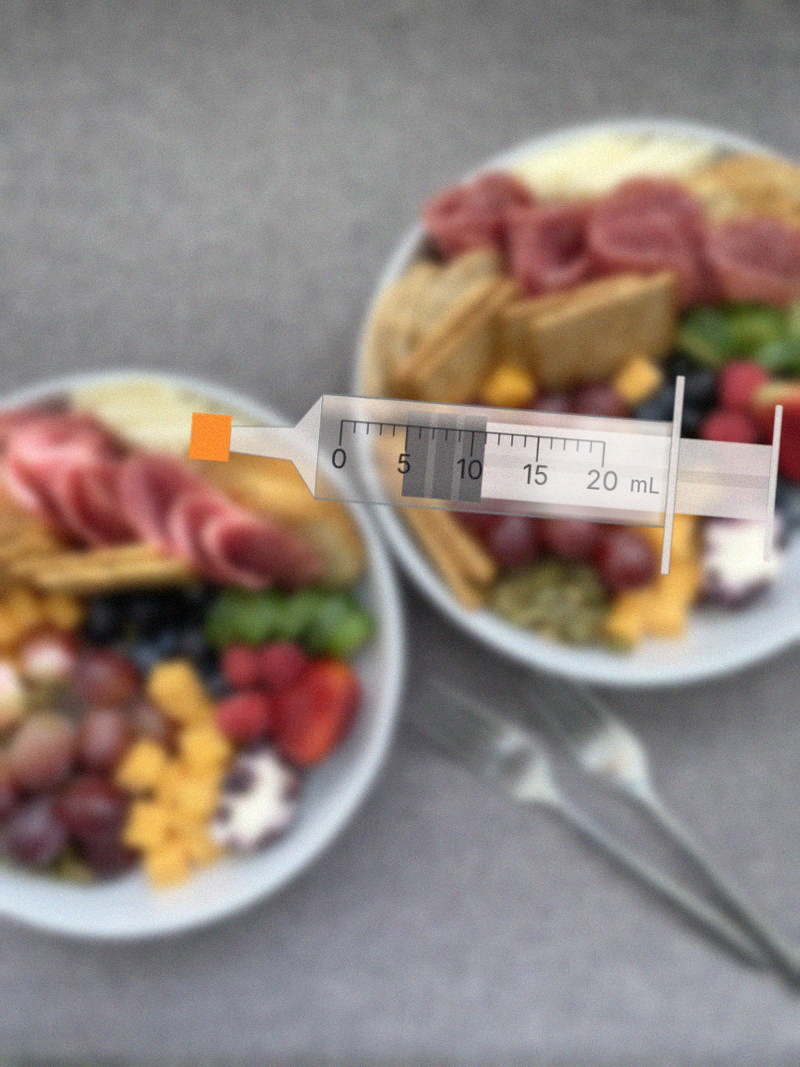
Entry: 5mL
